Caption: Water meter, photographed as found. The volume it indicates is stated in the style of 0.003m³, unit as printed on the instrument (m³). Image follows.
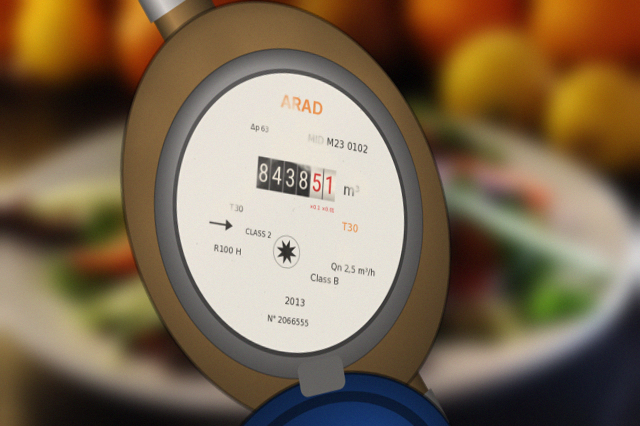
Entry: 8438.51m³
